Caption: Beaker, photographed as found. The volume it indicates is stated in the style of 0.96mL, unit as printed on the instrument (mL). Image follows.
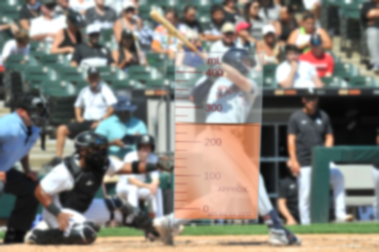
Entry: 250mL
